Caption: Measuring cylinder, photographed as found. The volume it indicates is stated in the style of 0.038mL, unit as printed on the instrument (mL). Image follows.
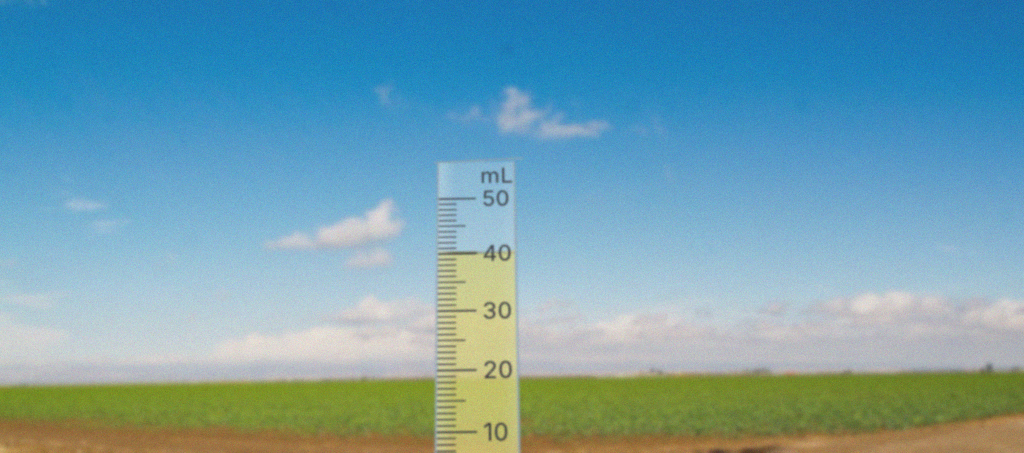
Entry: 40mL
